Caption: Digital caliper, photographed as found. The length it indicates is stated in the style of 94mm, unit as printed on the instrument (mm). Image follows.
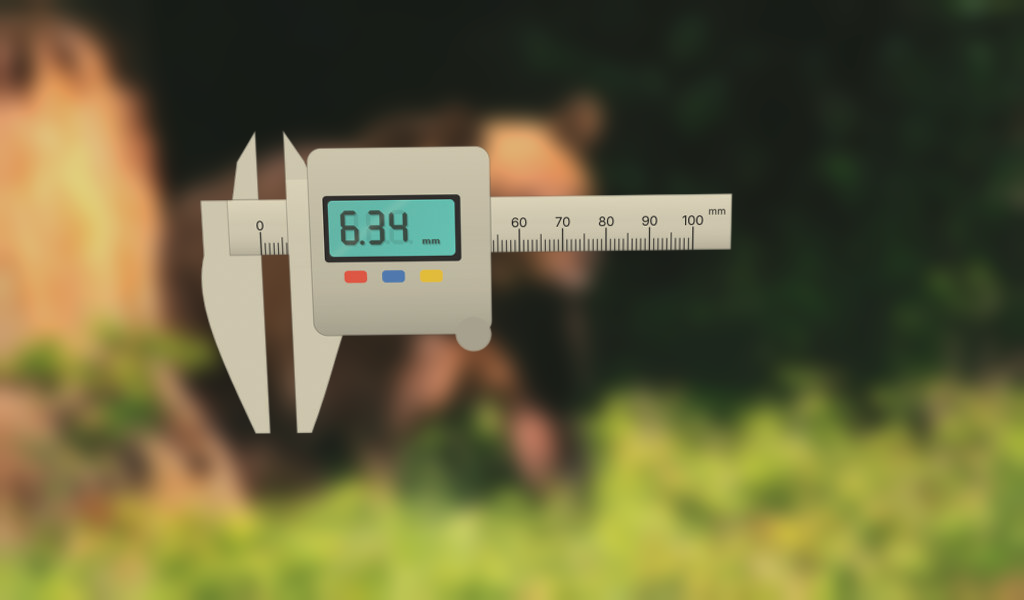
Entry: 6.34mm
